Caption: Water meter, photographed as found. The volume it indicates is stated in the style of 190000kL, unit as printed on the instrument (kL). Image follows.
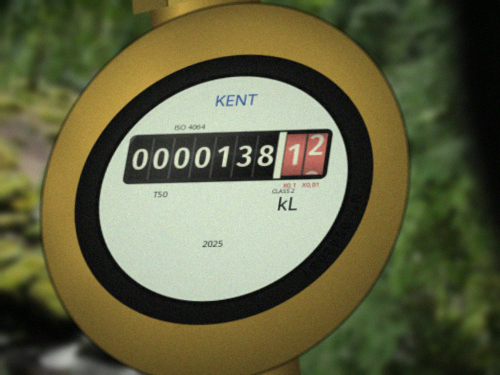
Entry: 138.12kL
